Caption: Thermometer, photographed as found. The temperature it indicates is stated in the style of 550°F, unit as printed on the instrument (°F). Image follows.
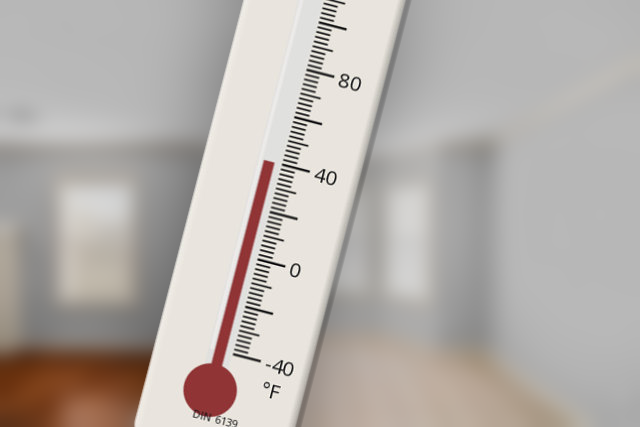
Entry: 40°F
